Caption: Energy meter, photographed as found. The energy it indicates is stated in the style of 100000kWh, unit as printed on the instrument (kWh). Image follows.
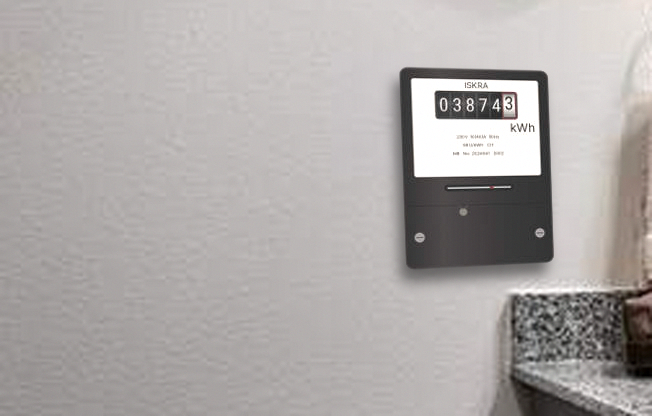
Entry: 3874.3kWh
